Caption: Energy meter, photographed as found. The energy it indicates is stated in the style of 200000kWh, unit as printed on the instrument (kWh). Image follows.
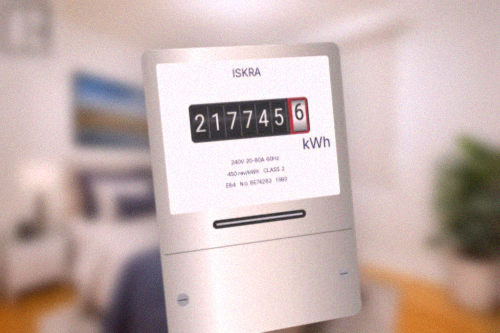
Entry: 217745.6kWh
